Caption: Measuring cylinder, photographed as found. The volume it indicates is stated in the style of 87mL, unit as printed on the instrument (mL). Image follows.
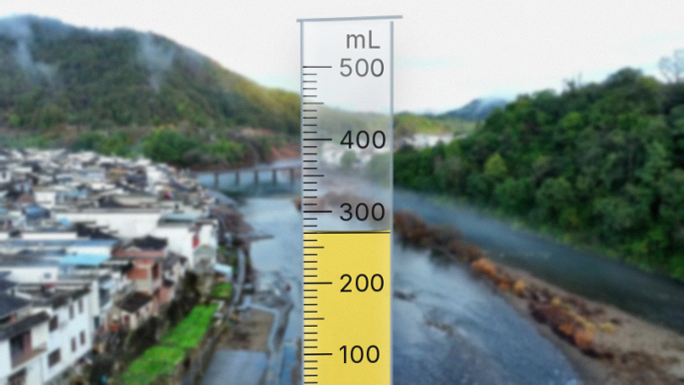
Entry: 270mL
